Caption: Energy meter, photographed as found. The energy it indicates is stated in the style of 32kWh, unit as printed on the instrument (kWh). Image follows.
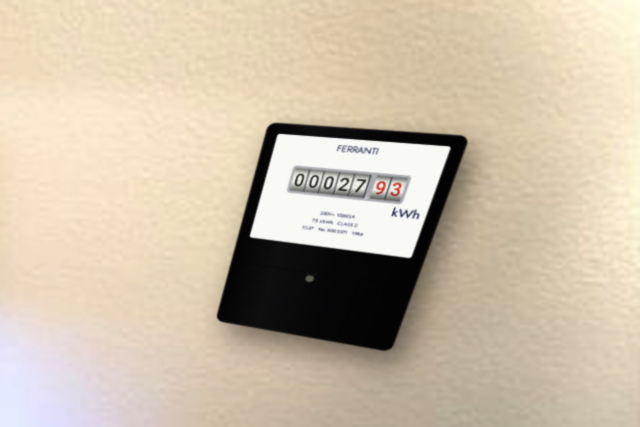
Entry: 27.93kWh
